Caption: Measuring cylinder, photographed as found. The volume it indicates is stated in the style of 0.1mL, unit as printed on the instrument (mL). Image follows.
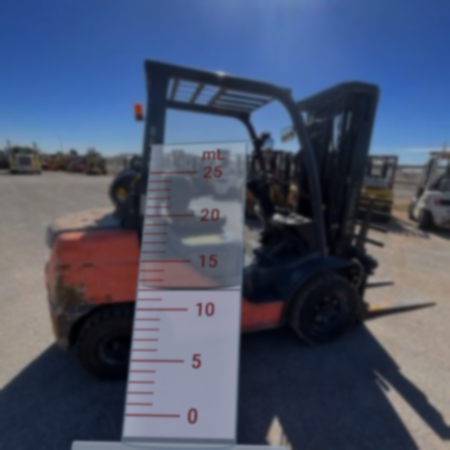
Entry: 12mL
